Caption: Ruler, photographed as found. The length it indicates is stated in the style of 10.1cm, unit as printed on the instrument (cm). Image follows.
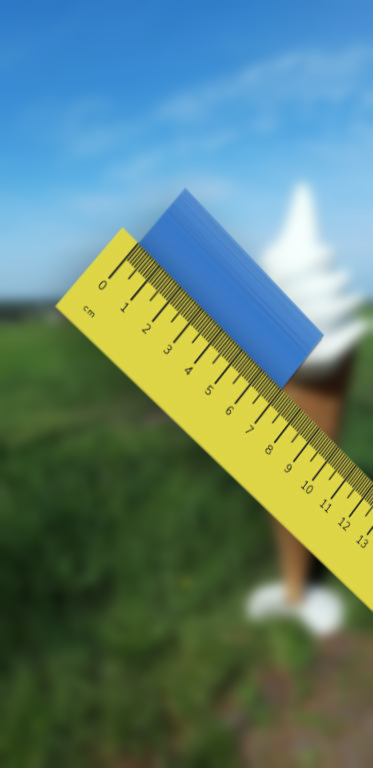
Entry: 7cm
